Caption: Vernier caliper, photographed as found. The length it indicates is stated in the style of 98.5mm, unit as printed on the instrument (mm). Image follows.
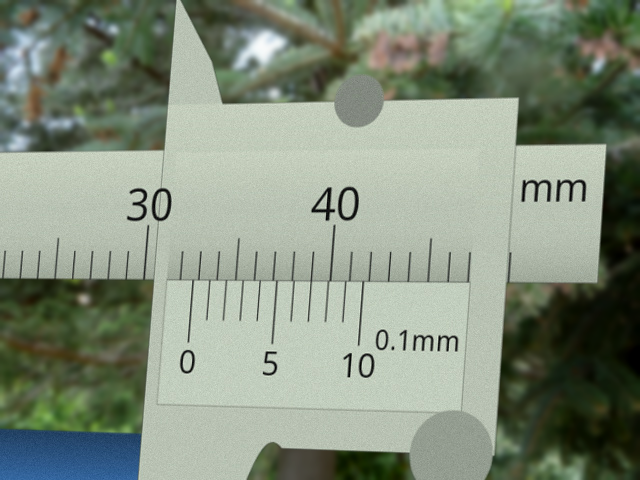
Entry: 32.7mm
